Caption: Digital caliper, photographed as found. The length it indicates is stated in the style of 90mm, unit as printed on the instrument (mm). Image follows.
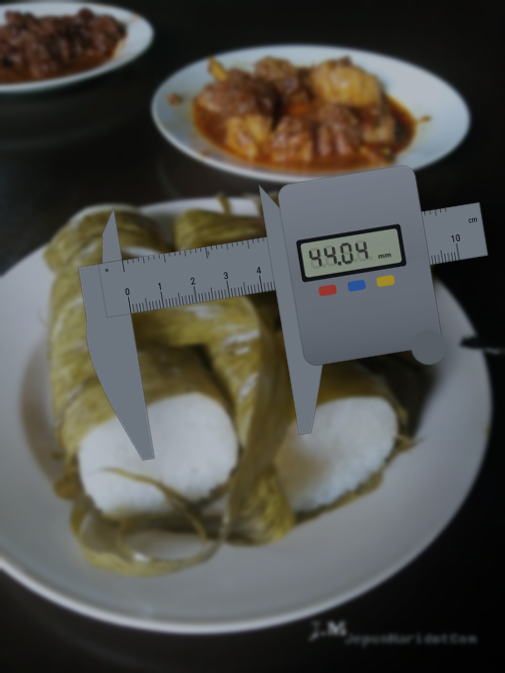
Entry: 44.04mm
